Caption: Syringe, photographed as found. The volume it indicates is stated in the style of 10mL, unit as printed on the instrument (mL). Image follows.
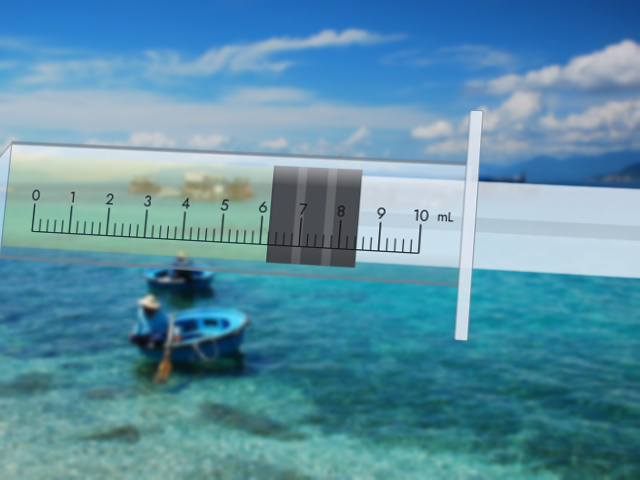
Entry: 6.2mL
